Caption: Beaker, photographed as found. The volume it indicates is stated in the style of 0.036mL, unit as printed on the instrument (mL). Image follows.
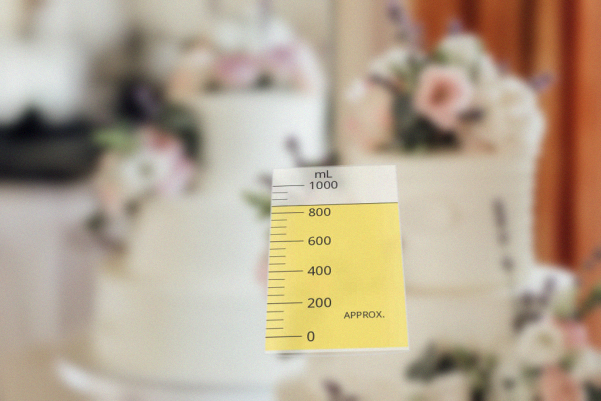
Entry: 850mL
